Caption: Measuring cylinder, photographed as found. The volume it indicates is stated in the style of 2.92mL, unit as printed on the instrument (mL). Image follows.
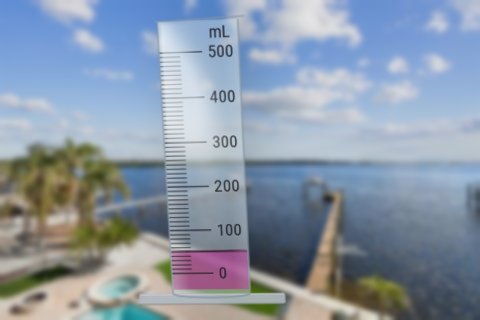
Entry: 50mL
